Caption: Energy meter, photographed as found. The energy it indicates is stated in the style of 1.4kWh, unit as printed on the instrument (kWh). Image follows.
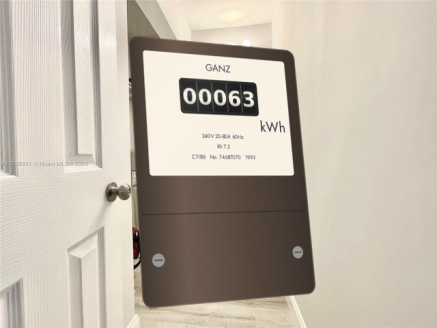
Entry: 63kWh
